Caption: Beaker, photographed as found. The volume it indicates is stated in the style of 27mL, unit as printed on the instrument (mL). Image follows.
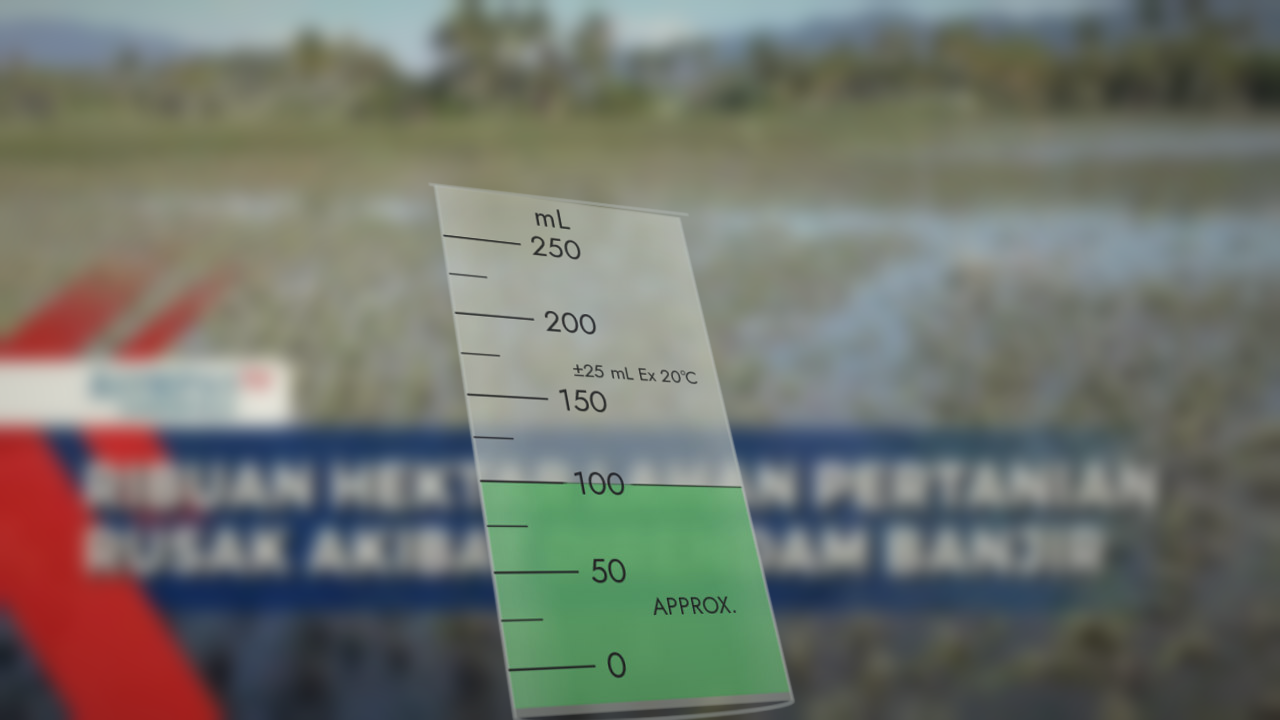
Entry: 100mL
